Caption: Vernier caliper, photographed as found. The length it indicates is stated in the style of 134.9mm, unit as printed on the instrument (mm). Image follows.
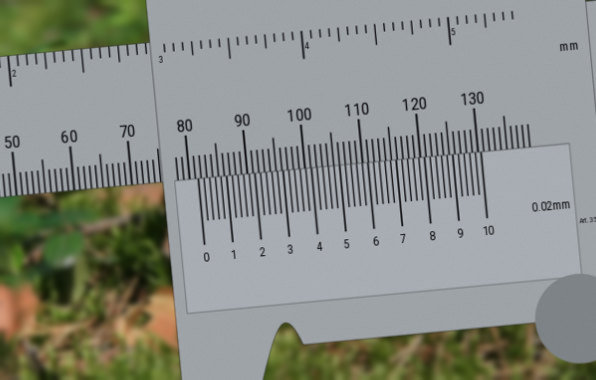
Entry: 81.5mm
